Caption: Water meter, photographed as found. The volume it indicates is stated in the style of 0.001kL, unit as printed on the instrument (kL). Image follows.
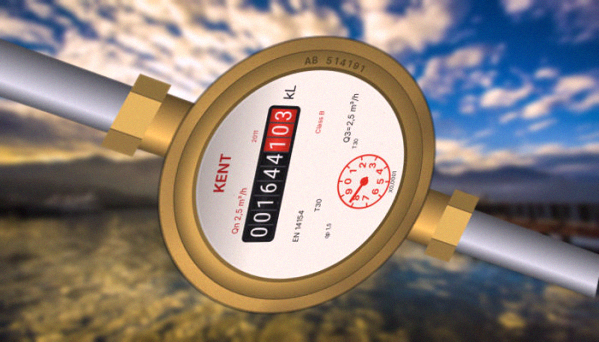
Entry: 1644.1038kL
